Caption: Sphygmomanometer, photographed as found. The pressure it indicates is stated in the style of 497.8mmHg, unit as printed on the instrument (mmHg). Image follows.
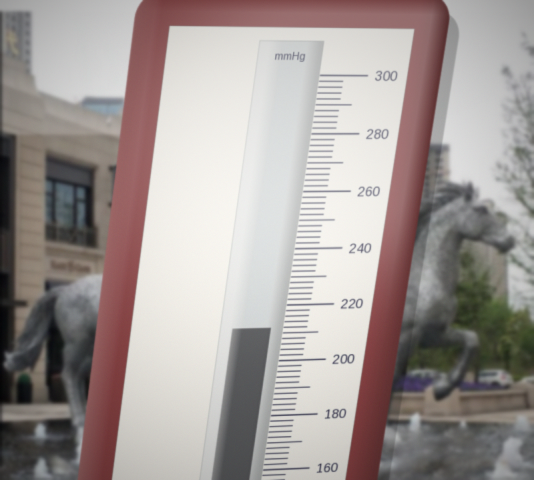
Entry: 212mmHg
